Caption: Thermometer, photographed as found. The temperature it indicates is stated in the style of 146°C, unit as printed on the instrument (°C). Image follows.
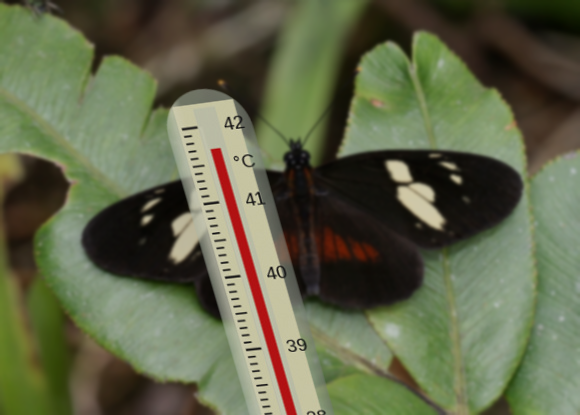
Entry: 41.7°C
